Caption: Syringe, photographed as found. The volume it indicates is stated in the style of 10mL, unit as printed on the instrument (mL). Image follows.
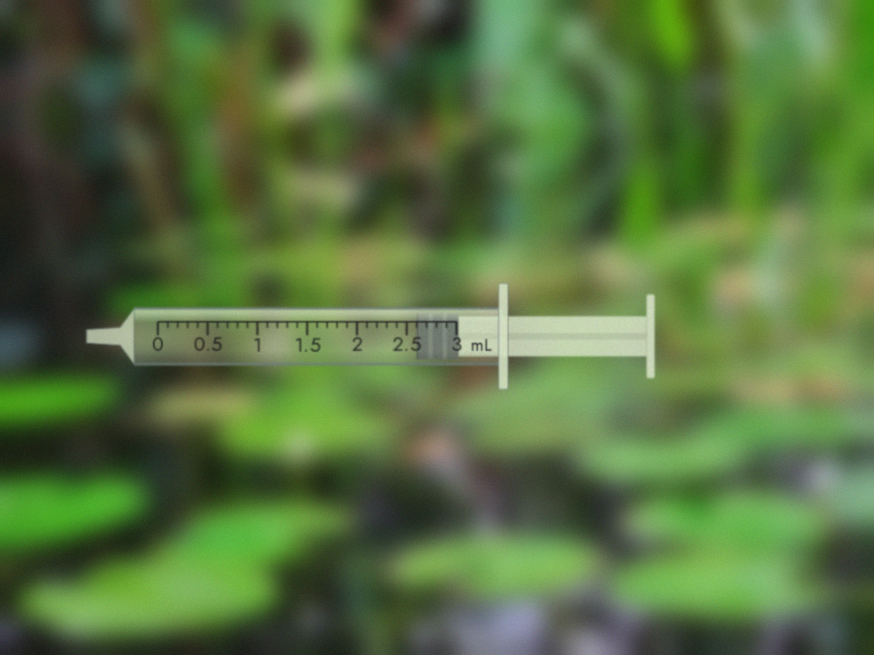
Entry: 2.6mL
